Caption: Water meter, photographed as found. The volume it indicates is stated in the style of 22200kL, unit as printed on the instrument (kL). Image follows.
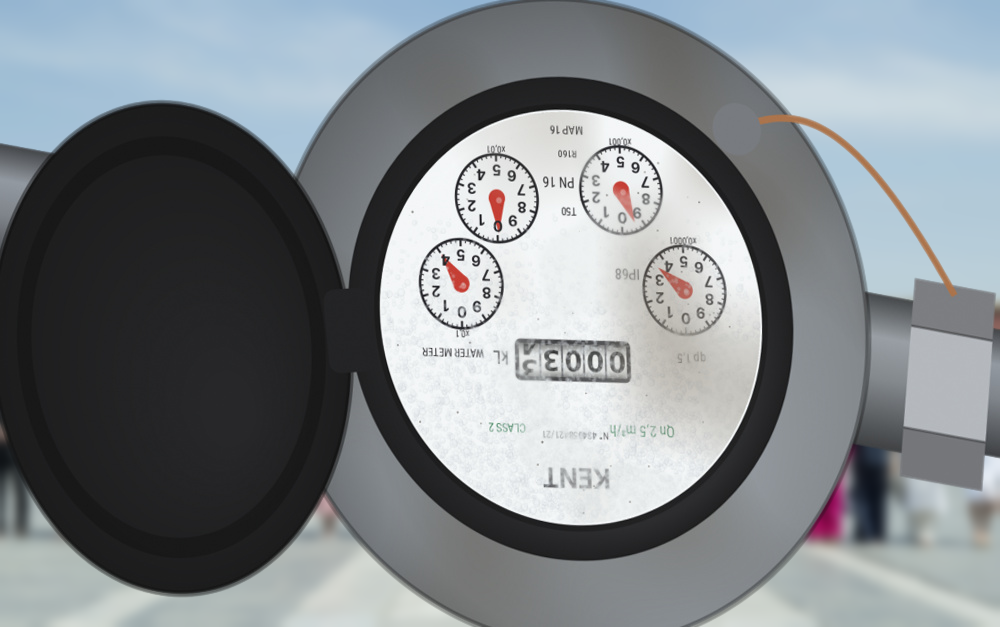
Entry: 33.3993kL
